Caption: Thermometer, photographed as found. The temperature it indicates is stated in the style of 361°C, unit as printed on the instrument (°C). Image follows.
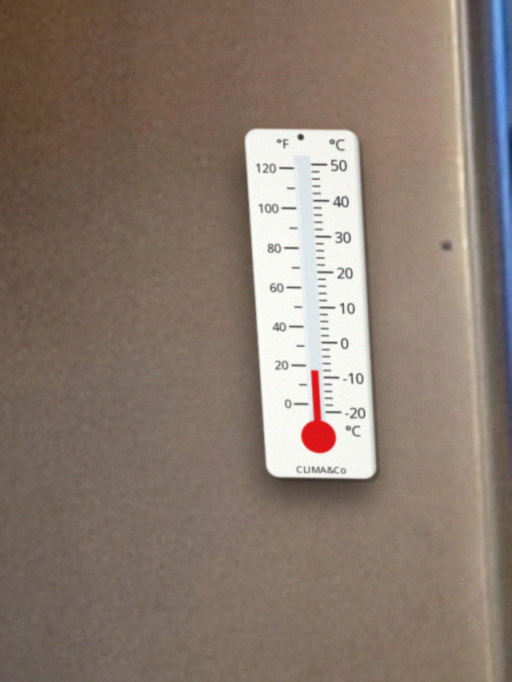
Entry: -8°C
